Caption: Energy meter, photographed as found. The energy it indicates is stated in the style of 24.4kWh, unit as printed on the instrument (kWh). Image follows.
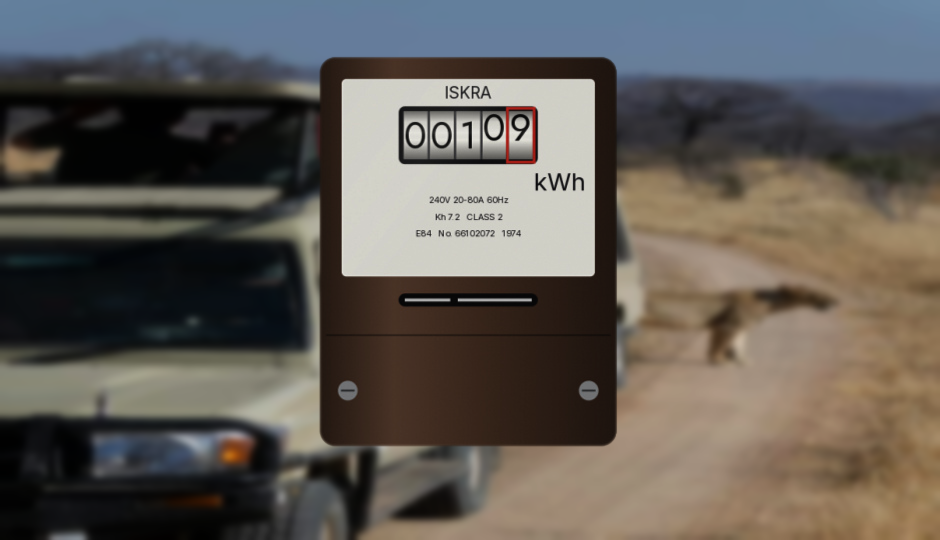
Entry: 10.9kWh
